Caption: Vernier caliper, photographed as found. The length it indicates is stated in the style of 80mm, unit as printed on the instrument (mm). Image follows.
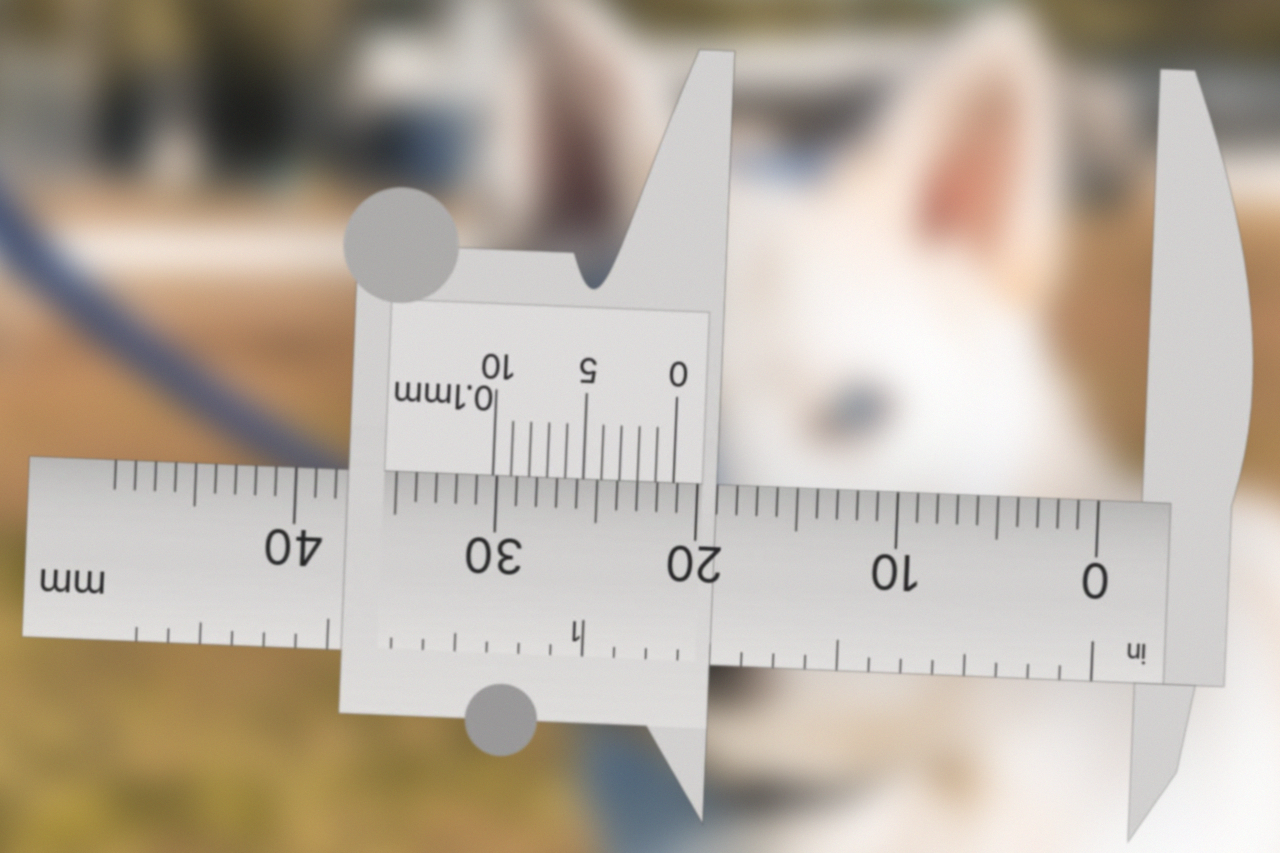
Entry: 21.2mm
